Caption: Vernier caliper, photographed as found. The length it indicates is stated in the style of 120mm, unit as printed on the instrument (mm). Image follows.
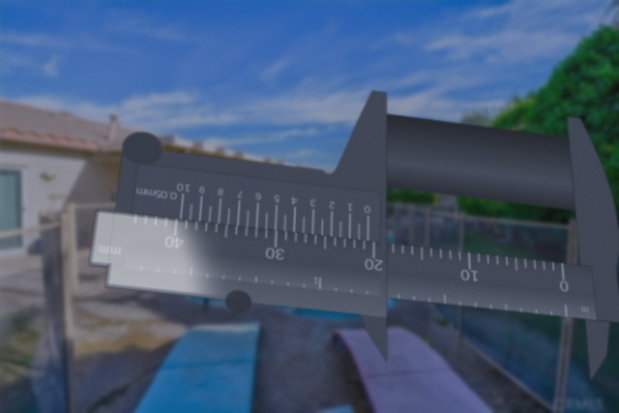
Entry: 20.6mm
